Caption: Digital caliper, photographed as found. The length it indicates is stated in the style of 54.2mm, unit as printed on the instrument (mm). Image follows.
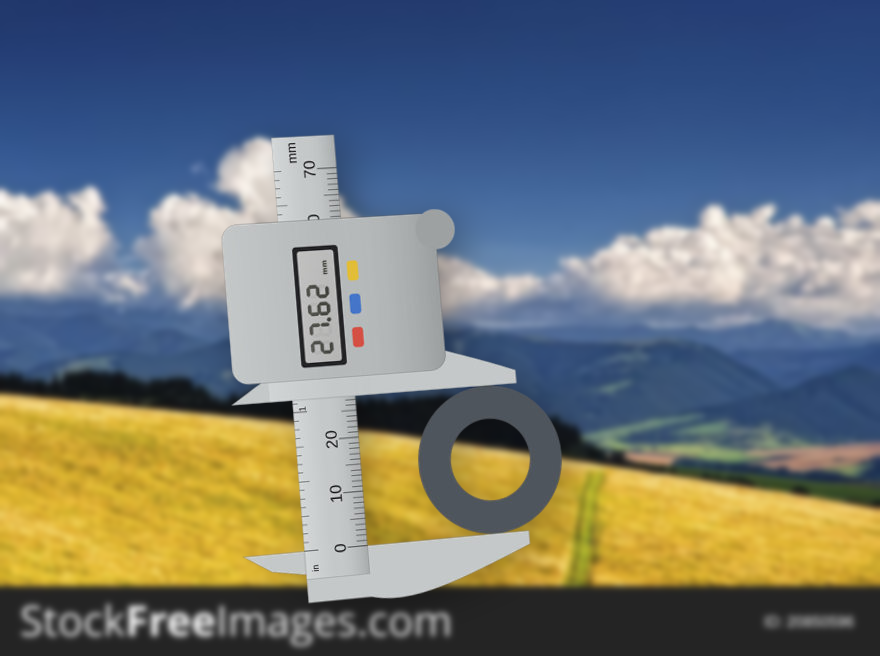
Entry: 27.62mm
